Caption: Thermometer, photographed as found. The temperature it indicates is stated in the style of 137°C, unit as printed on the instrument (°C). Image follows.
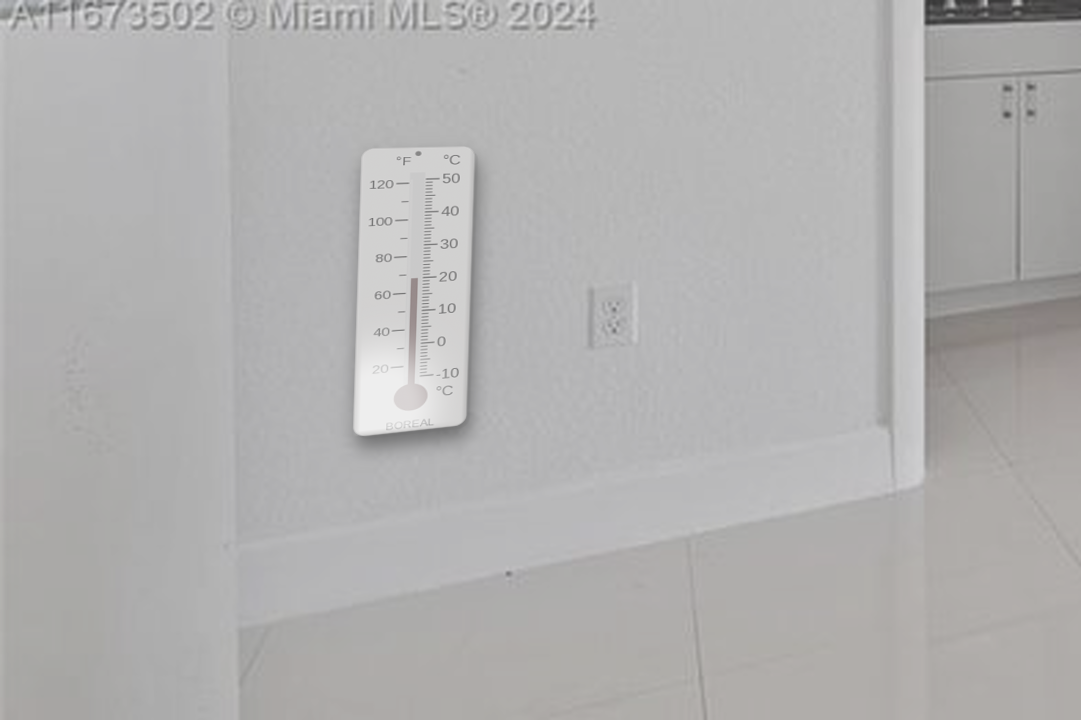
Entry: 20°C
